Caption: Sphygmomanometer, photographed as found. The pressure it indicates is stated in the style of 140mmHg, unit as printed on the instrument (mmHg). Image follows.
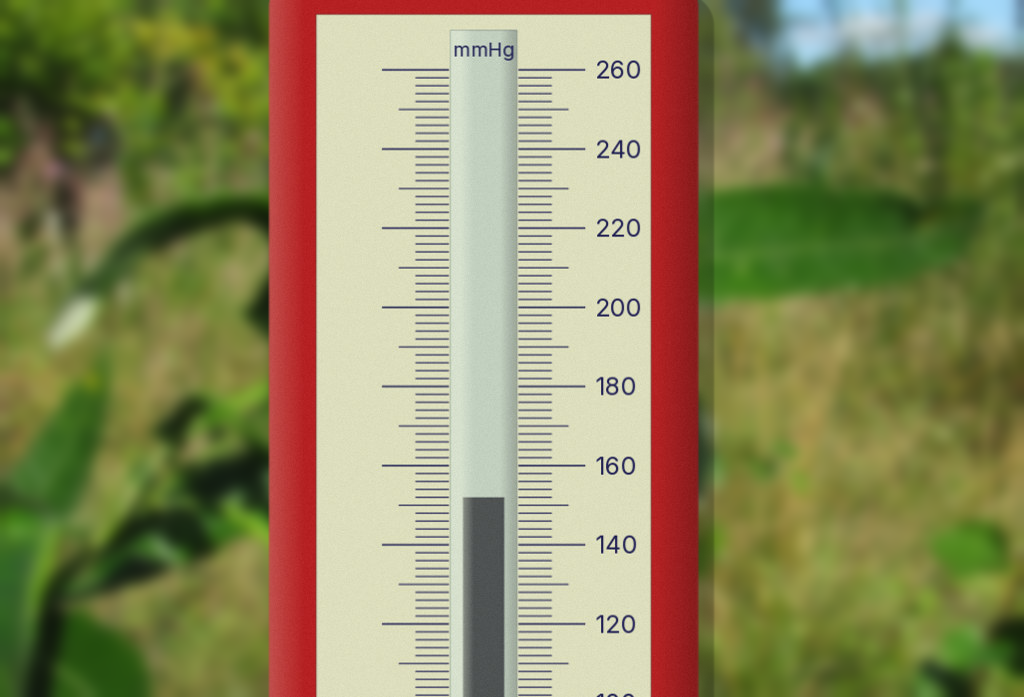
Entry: 152mmHg
